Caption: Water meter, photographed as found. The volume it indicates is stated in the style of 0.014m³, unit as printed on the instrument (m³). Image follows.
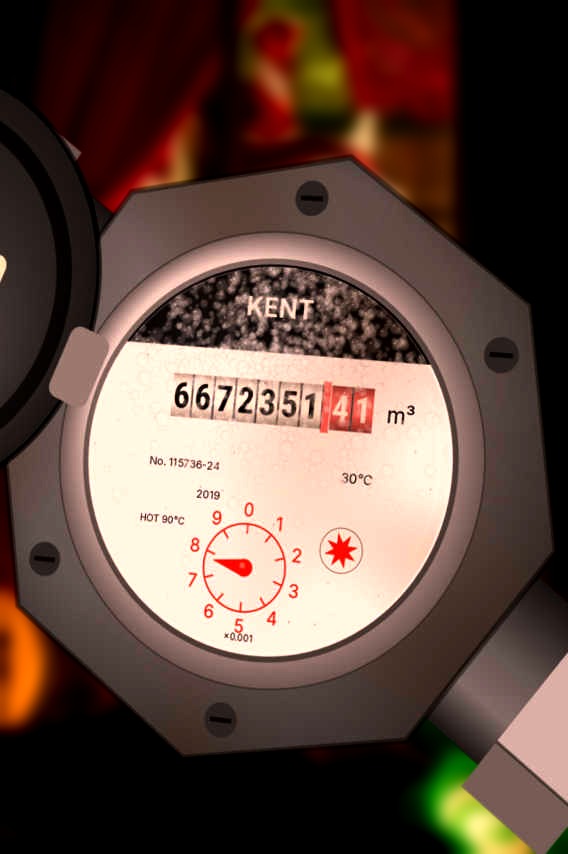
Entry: 6672351.417m³
